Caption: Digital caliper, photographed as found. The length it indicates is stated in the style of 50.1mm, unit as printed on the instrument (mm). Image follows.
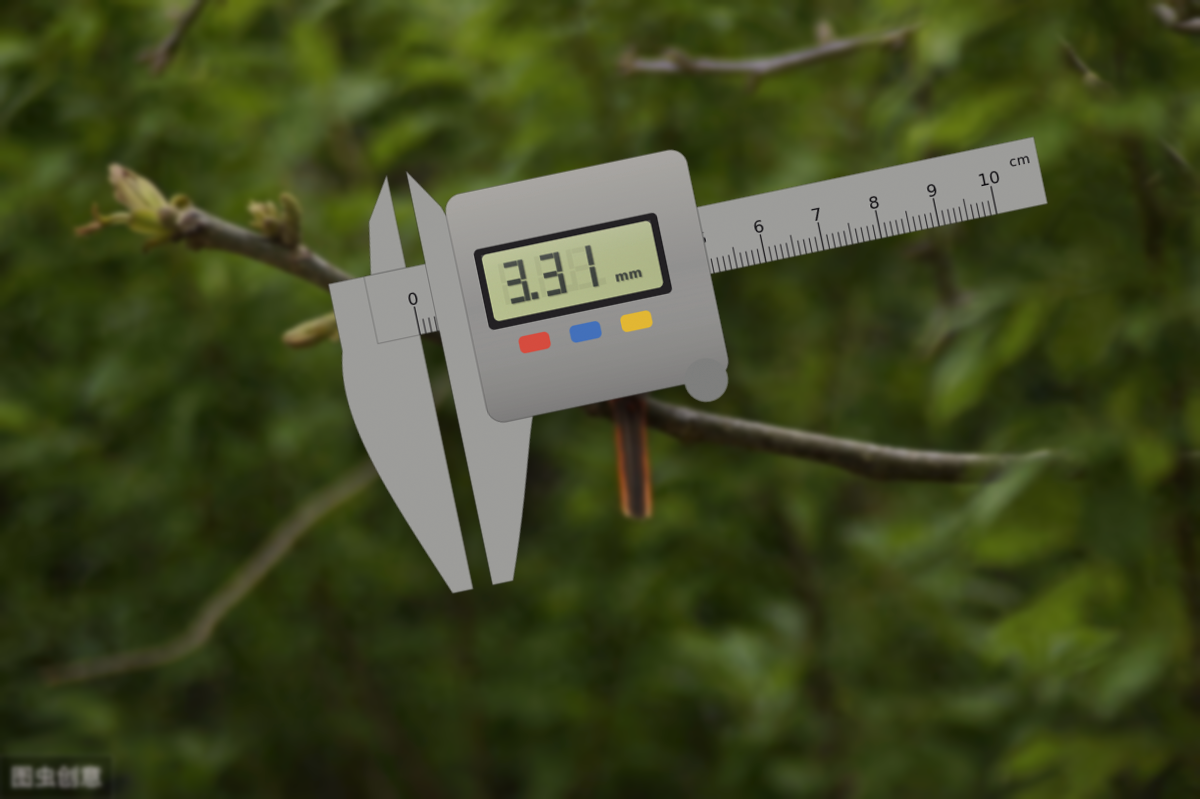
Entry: 3.31mm
